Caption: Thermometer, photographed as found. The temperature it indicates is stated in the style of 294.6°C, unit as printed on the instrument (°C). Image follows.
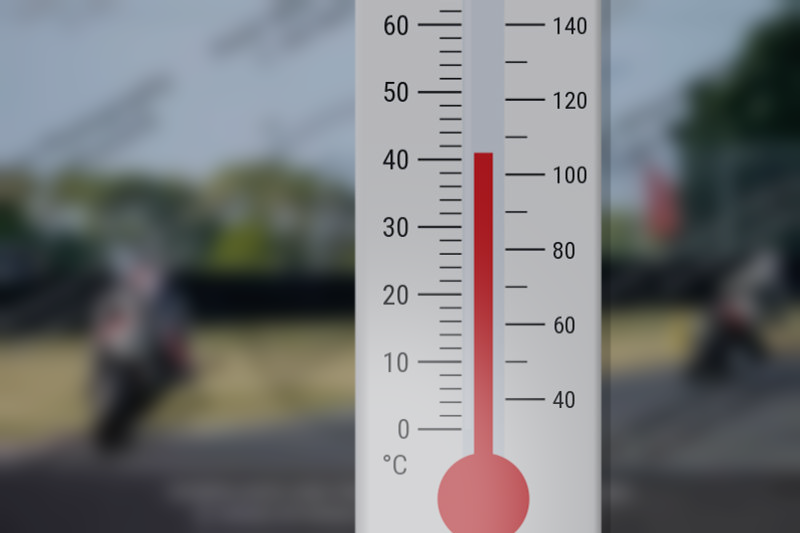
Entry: 41°C
